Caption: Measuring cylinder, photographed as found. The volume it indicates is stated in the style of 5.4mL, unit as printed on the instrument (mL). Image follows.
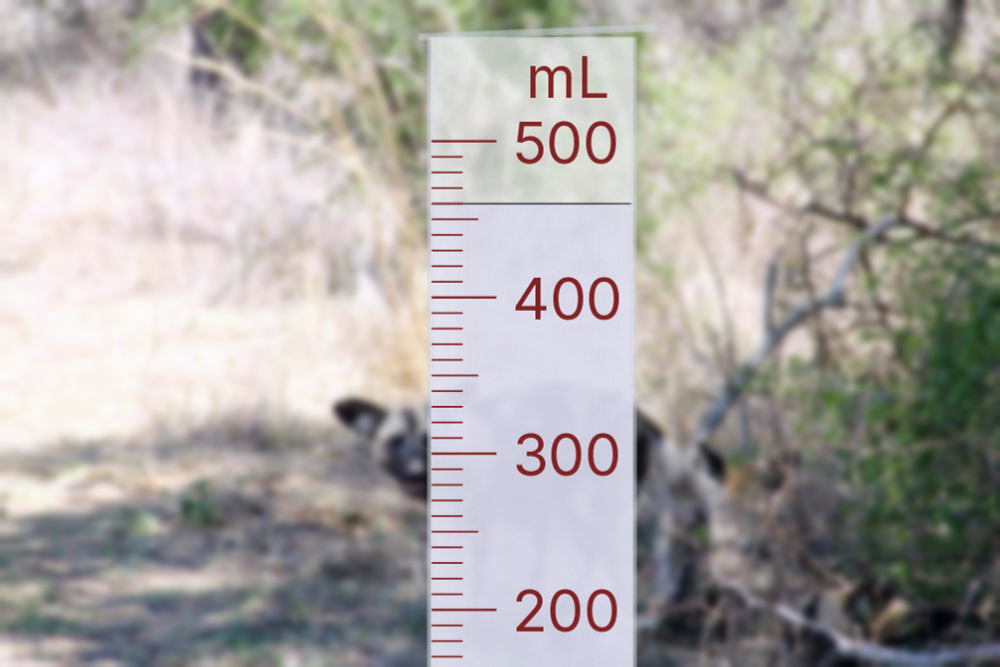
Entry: 460mL
